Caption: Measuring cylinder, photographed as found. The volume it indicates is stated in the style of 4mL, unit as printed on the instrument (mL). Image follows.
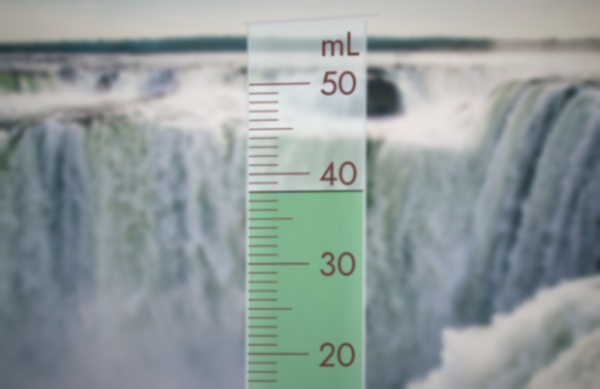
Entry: 38mL
